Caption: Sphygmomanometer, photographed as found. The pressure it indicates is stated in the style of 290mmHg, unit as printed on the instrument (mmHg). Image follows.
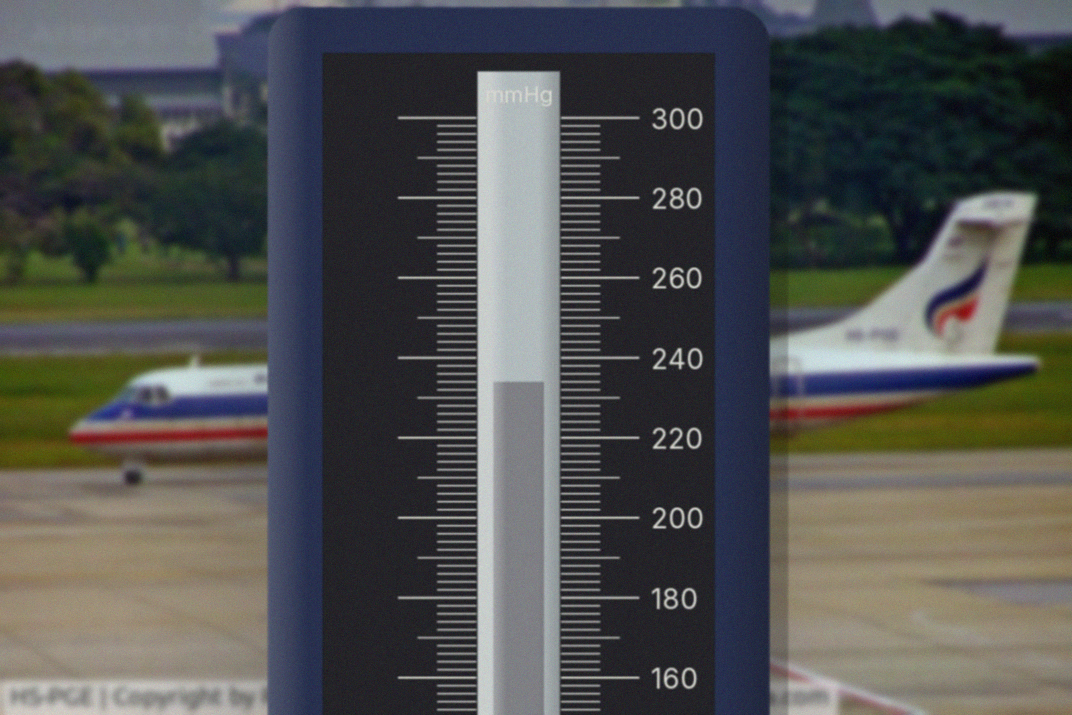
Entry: 234mmHg
